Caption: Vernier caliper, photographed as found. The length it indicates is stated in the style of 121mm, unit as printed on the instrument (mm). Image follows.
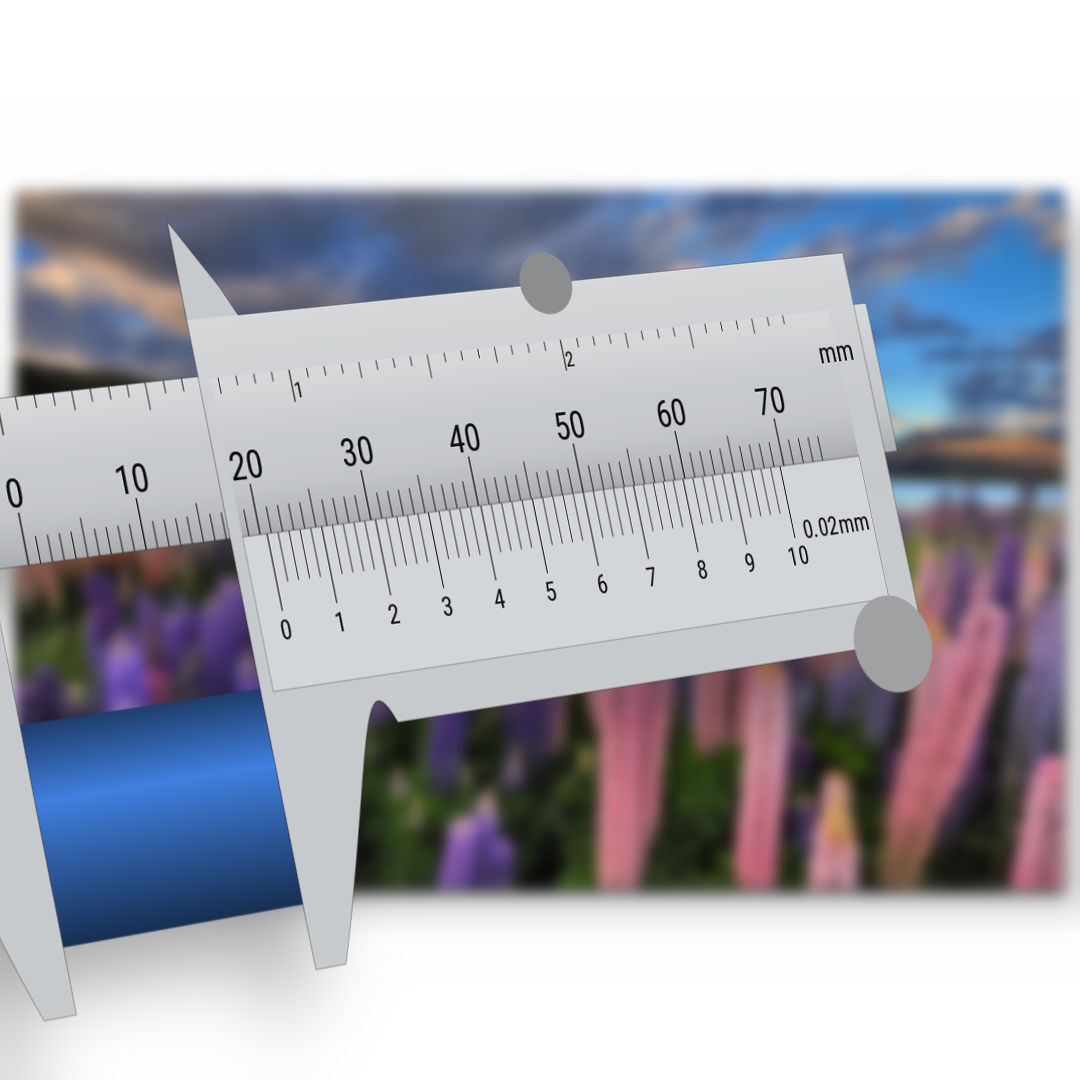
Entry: 20.6mm
